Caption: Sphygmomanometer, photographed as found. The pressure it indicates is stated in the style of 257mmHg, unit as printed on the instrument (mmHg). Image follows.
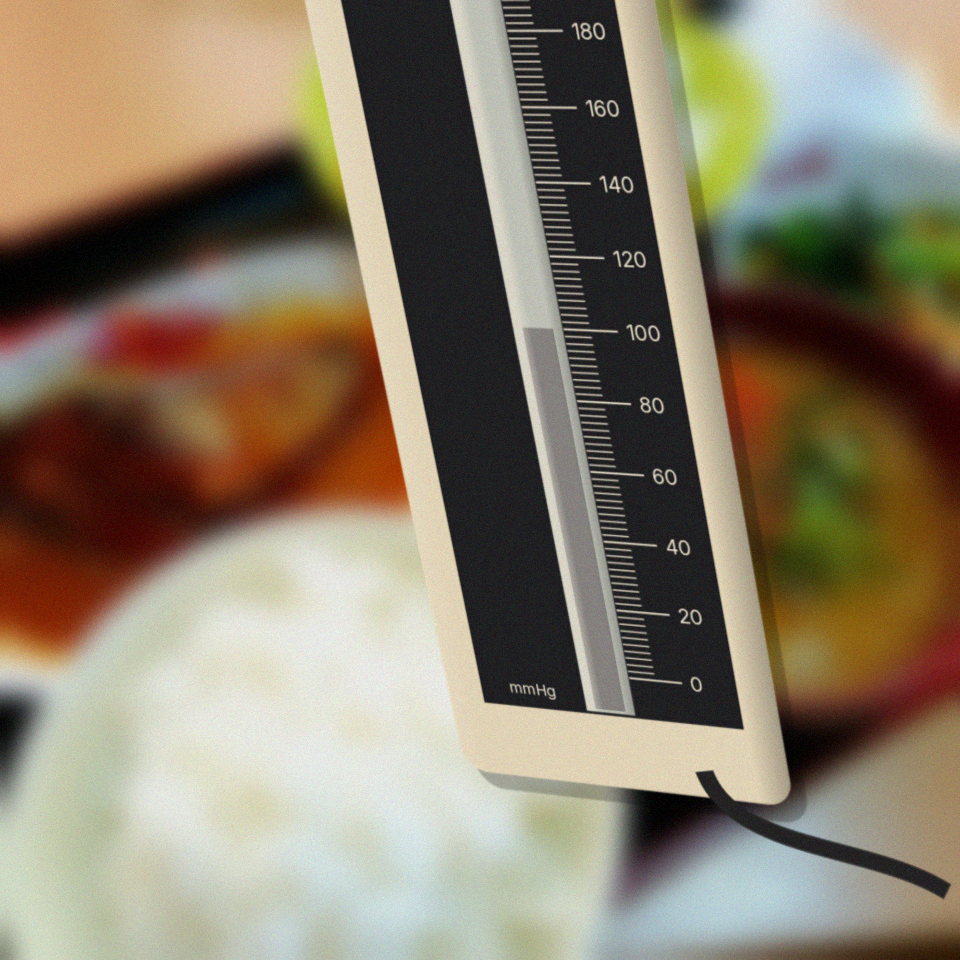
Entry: 100mmHg
